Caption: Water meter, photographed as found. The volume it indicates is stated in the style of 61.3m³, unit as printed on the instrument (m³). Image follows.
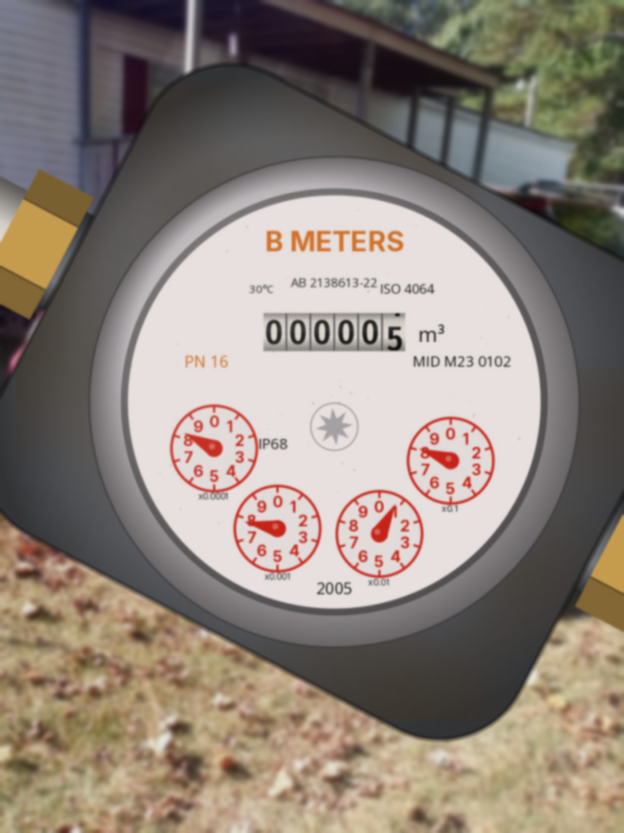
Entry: 4.8078m³
